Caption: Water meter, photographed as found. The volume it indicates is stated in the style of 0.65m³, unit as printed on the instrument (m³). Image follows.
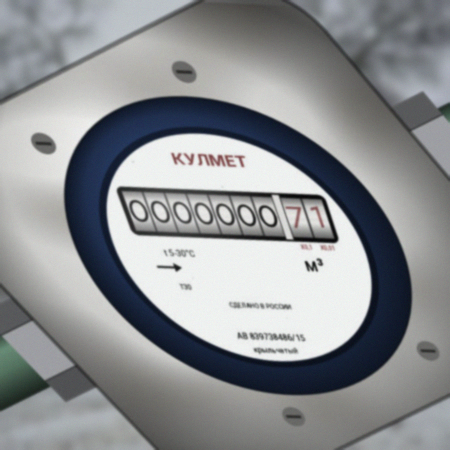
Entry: 0.71m³
